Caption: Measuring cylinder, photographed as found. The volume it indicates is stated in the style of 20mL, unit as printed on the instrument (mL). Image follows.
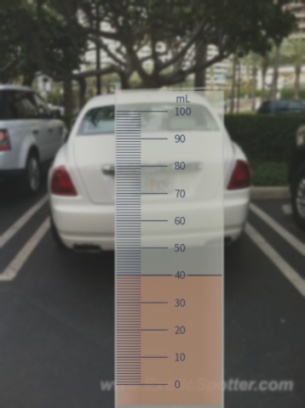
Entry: 40mL
